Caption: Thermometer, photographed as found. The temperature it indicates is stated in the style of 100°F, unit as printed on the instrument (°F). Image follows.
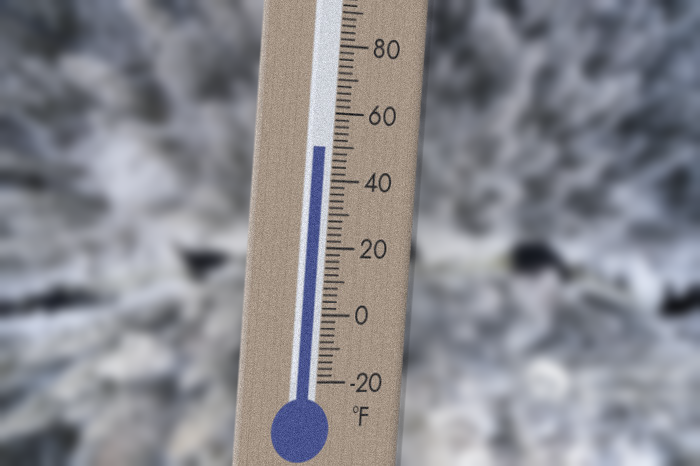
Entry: 50°F
